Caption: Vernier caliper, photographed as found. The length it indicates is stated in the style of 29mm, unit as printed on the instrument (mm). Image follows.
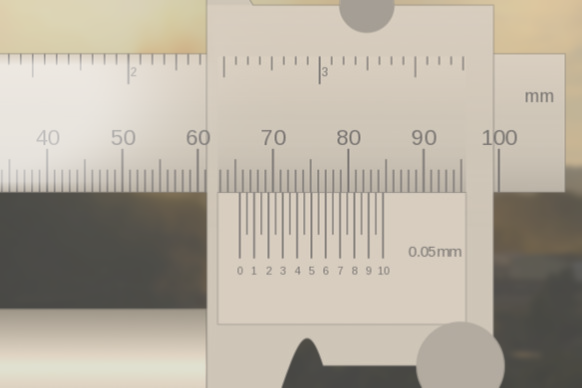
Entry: 65.6mm
